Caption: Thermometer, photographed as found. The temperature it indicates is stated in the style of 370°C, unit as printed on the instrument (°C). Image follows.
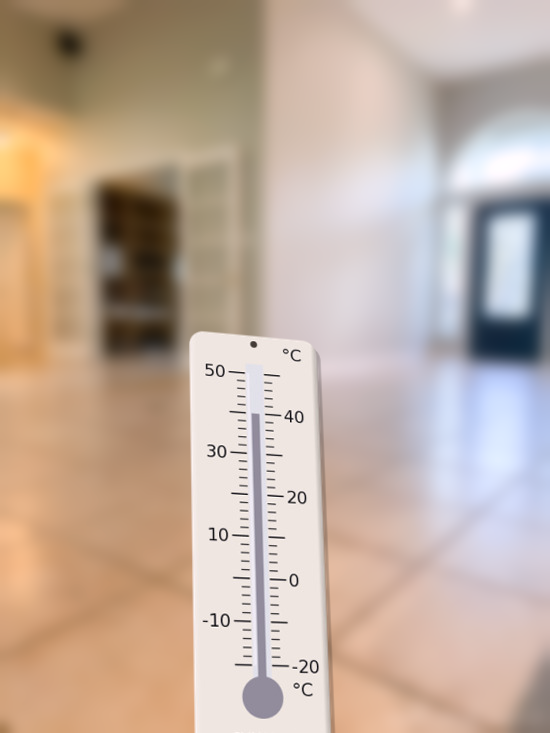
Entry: 40°C
